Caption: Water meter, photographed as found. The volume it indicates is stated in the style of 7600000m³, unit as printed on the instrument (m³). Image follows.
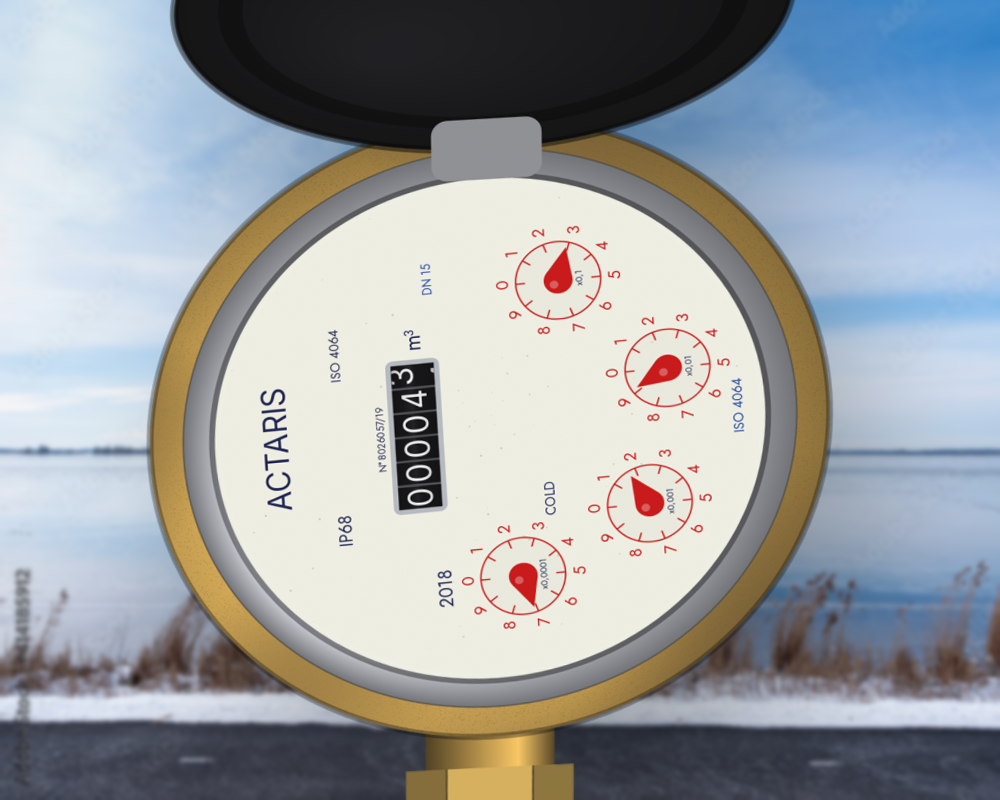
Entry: 43.2917m³
